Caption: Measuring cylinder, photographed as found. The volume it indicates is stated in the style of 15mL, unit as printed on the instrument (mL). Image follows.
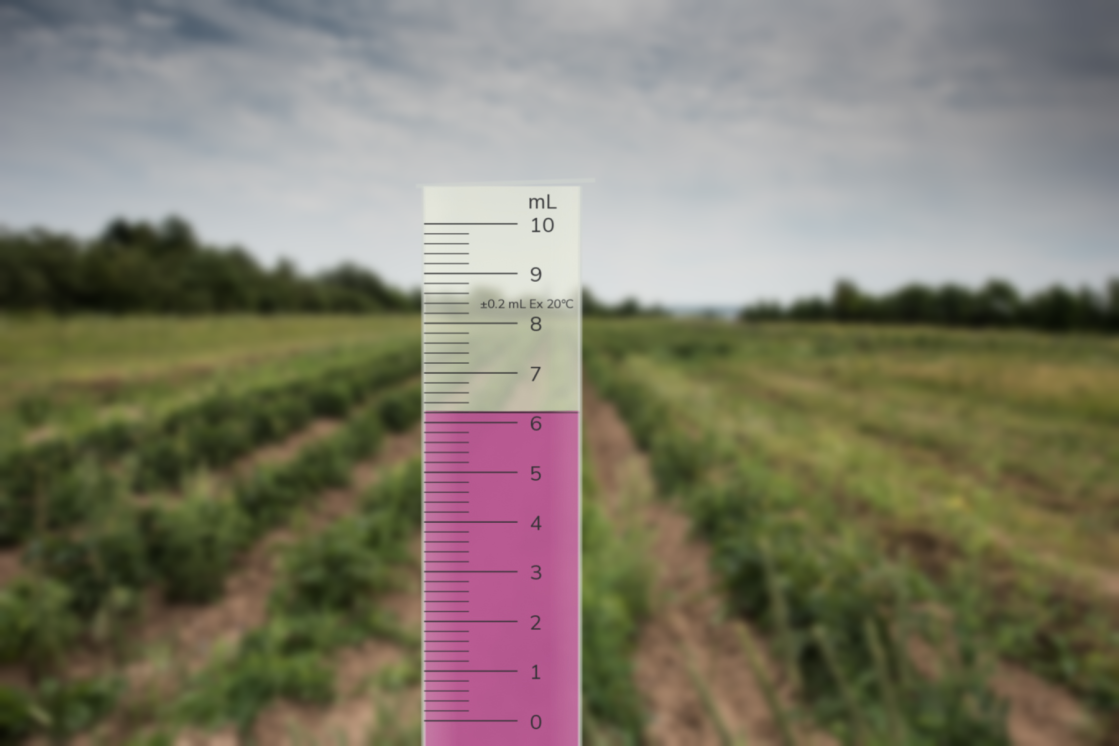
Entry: 6.2mL
